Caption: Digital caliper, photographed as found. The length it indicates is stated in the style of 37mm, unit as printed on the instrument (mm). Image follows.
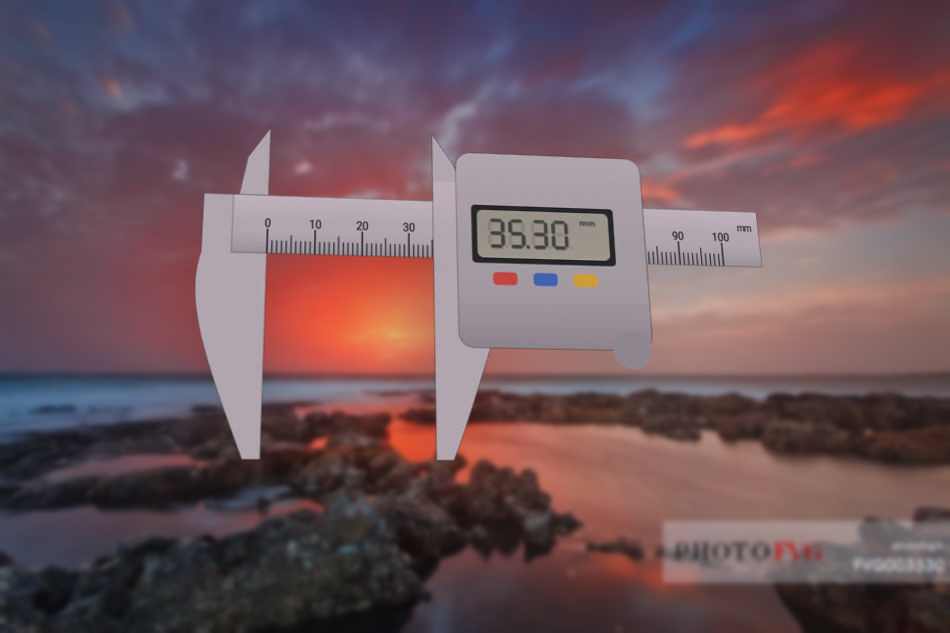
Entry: 35.30mm
